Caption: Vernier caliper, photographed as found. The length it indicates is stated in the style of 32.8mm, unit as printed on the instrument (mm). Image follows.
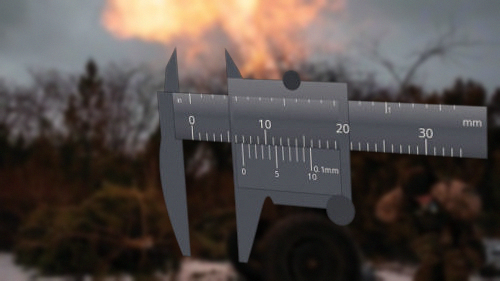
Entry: 6.8mm
